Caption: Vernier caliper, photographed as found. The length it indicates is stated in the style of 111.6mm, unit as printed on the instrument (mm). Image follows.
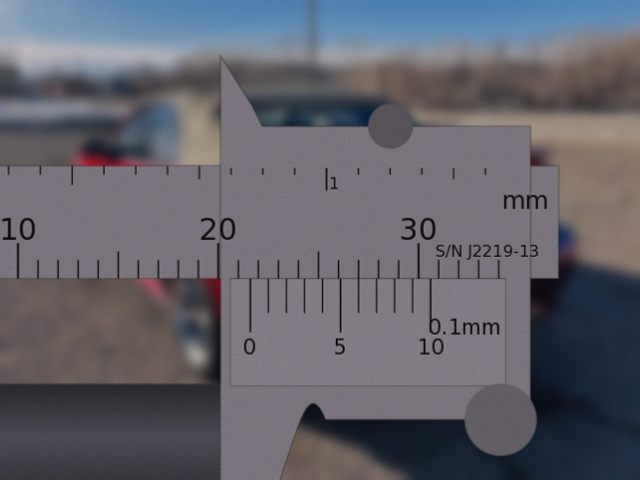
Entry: 21.6mm
